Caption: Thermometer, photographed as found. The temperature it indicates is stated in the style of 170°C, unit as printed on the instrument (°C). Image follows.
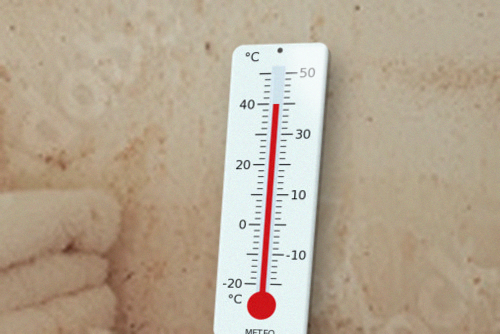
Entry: 40°C
